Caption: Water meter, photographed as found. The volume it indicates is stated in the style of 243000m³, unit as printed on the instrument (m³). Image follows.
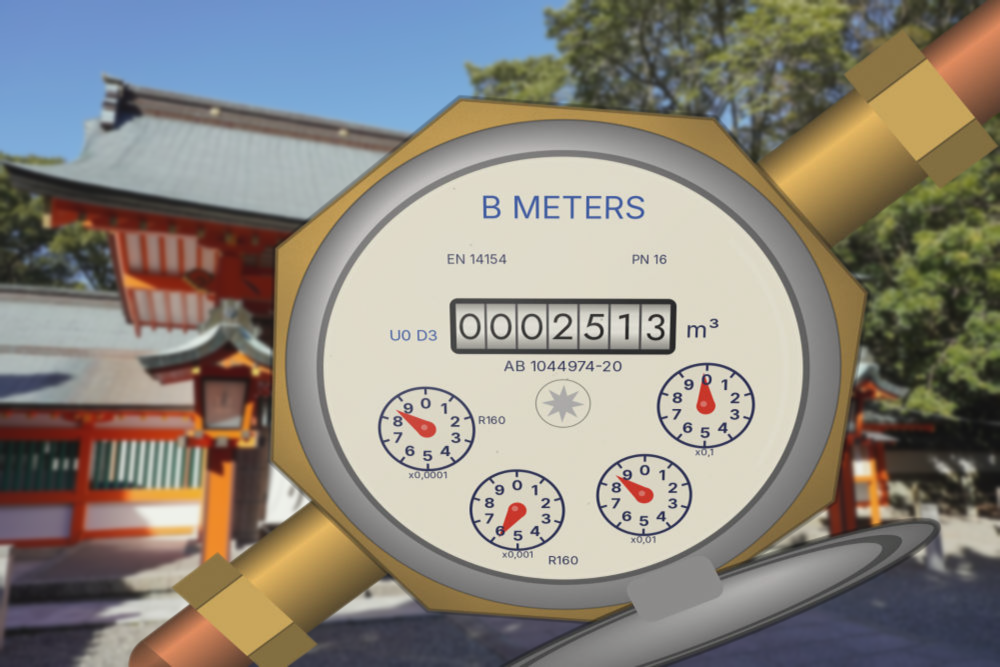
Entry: 2512.9858m³
